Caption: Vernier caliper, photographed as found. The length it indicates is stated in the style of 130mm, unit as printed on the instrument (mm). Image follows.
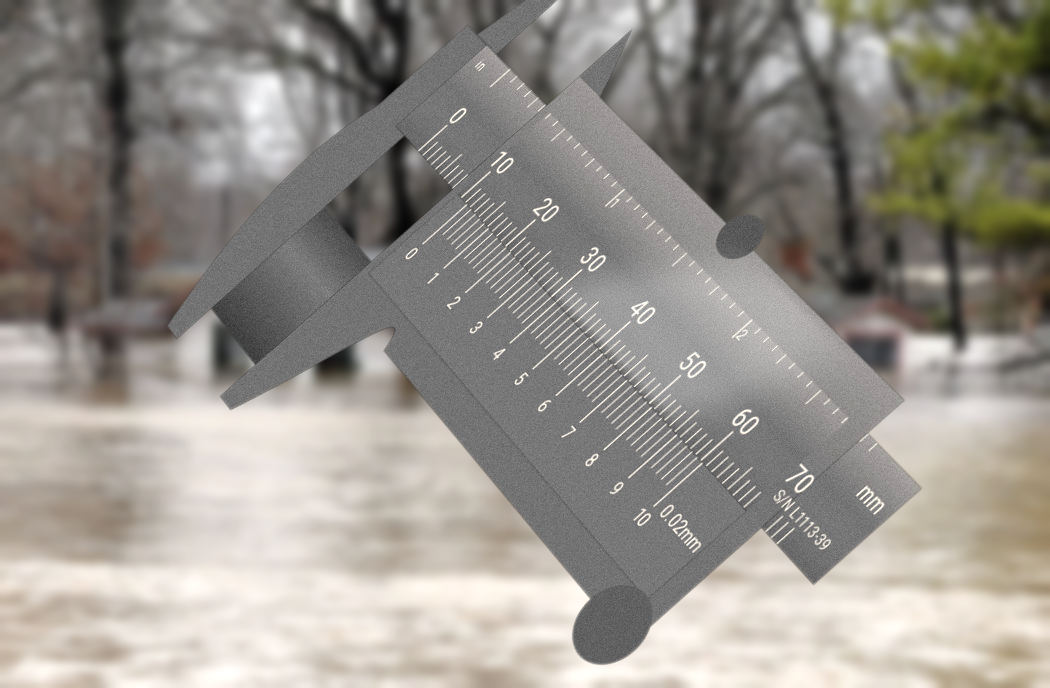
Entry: 11.4mm
